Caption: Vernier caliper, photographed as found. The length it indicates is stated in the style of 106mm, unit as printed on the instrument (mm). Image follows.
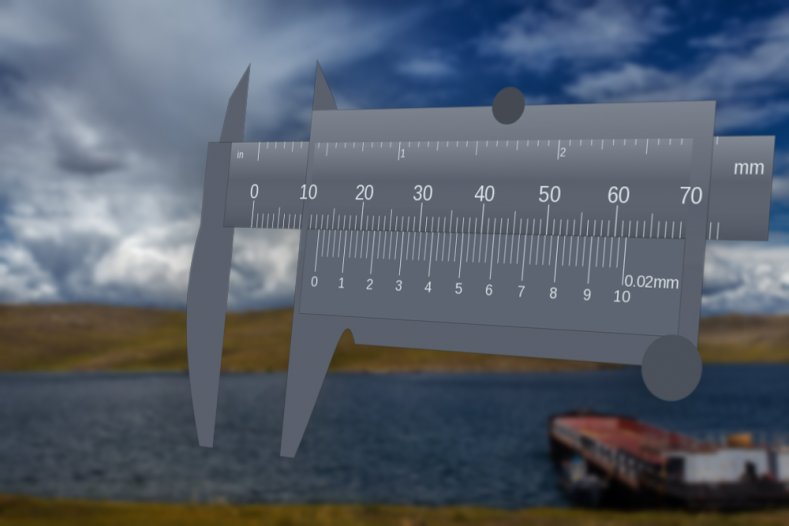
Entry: 12.6mm
